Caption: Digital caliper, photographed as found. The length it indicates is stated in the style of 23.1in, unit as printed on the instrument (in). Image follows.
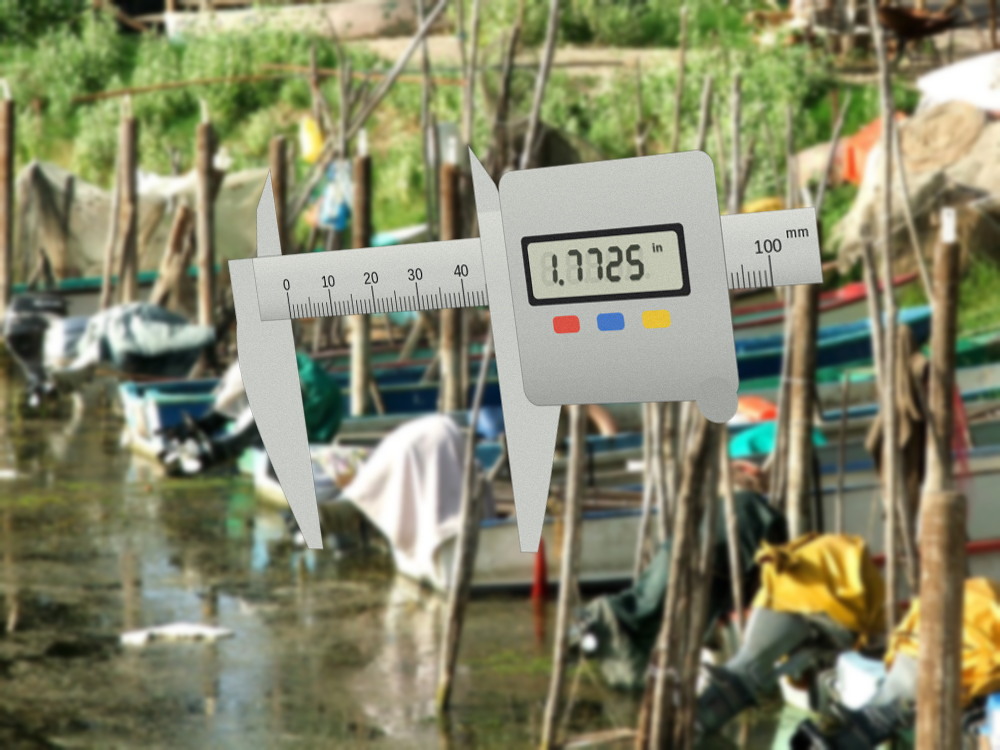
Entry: 1.7725in
